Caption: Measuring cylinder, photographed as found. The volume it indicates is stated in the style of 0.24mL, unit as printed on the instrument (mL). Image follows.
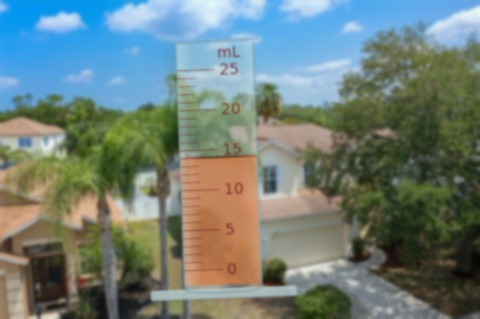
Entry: 14mL
